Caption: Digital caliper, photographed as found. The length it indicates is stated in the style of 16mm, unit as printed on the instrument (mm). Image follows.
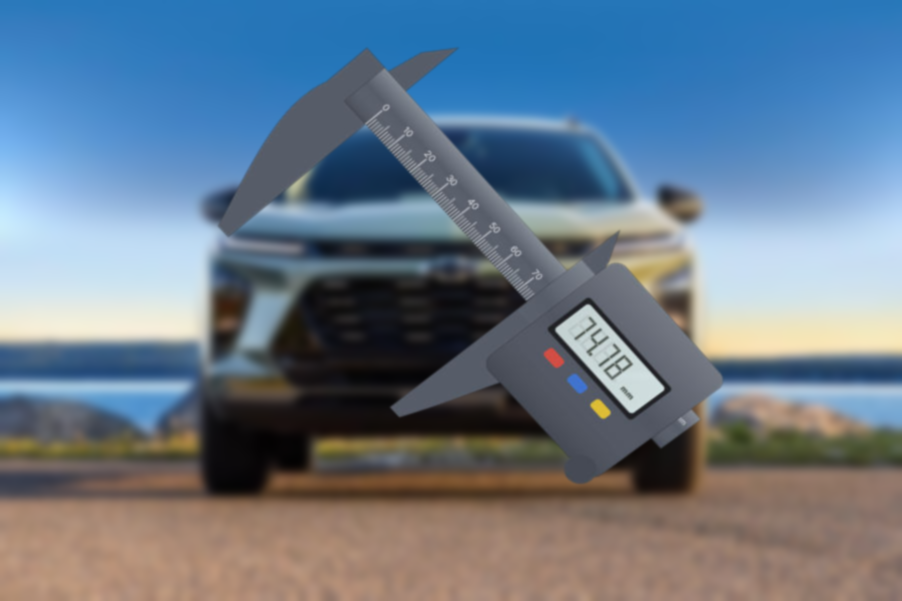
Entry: 74.78mm
